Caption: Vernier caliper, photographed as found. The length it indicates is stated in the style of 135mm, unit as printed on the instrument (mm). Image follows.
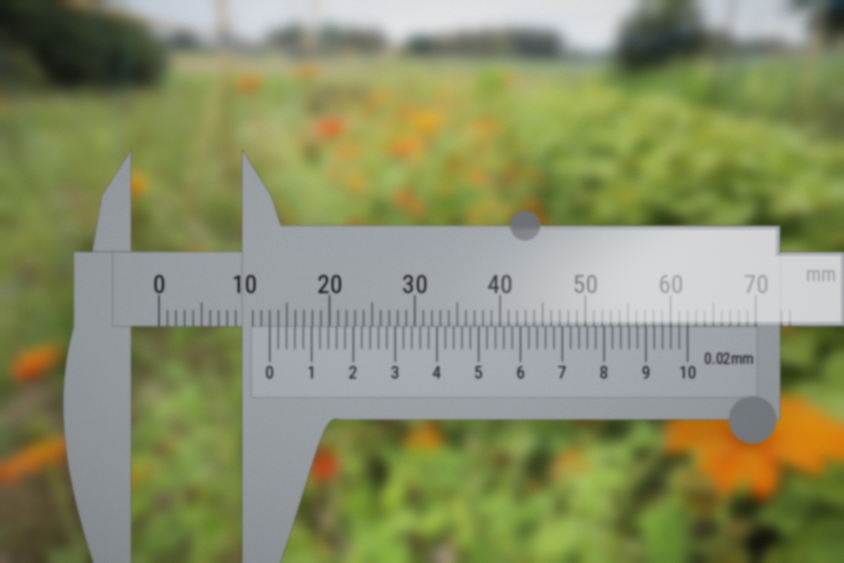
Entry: 13.0mm
